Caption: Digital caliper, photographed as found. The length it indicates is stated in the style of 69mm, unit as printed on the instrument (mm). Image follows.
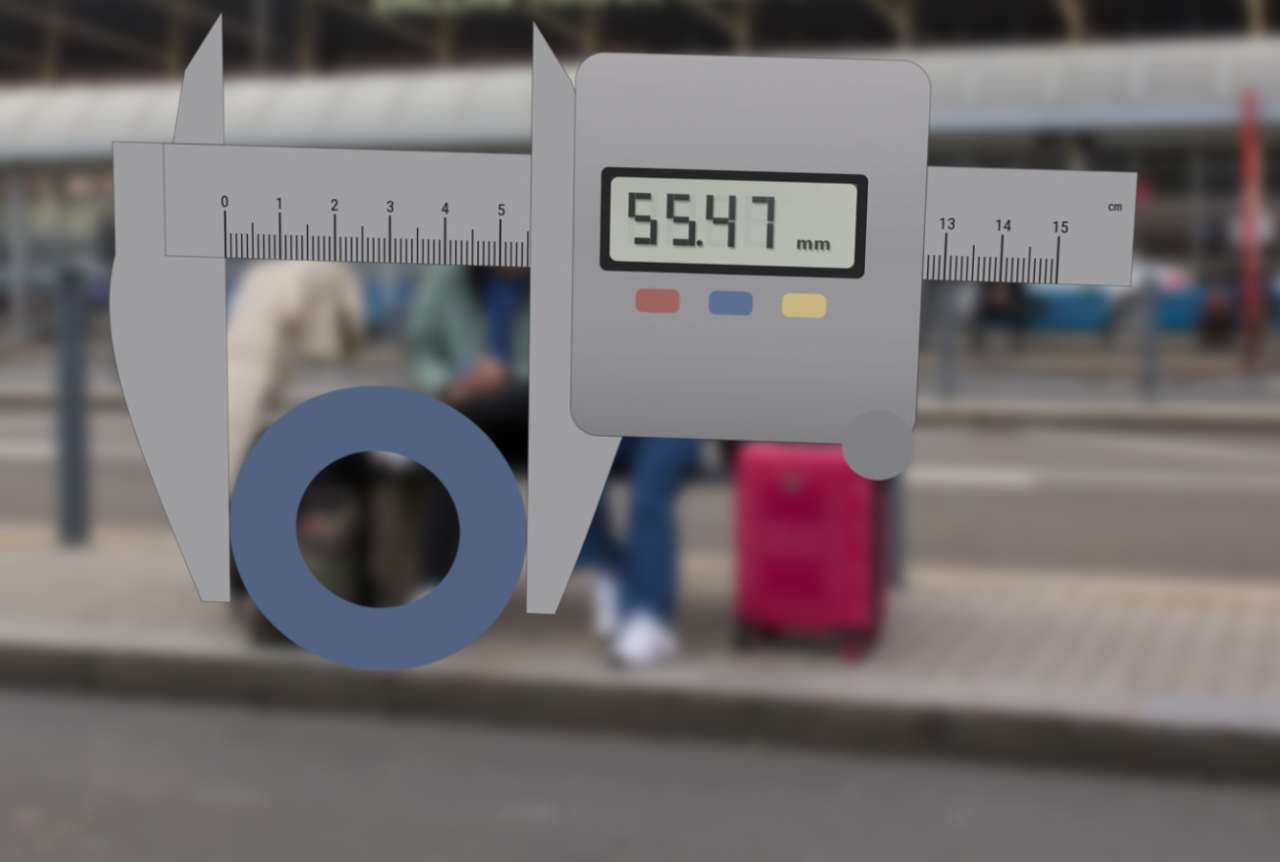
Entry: 55.47mm
